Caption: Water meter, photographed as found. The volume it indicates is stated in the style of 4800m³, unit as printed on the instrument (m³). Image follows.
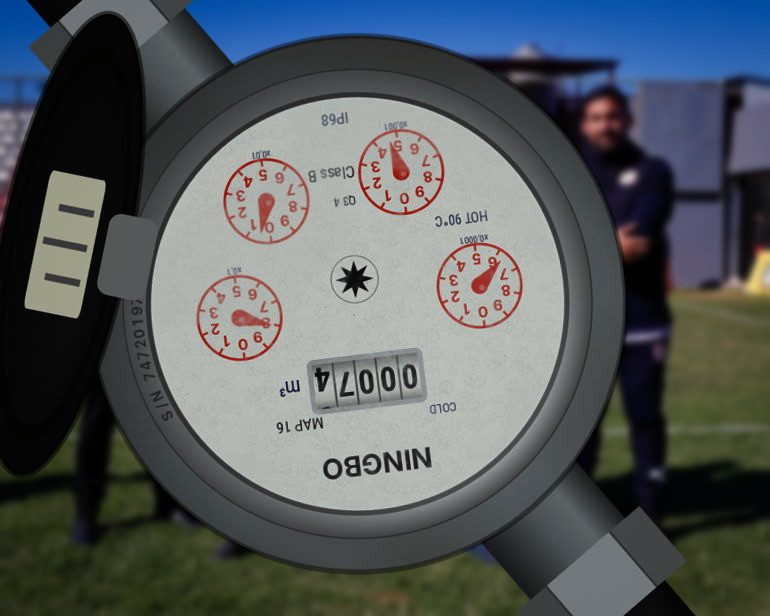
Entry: 73.8046m³
